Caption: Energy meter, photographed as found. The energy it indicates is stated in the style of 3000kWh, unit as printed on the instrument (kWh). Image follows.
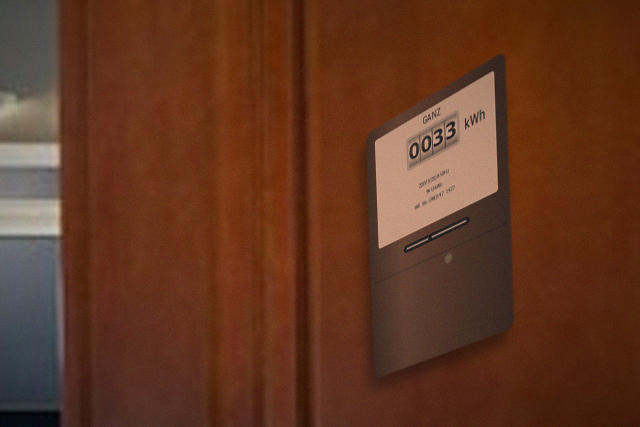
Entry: 33kWh
